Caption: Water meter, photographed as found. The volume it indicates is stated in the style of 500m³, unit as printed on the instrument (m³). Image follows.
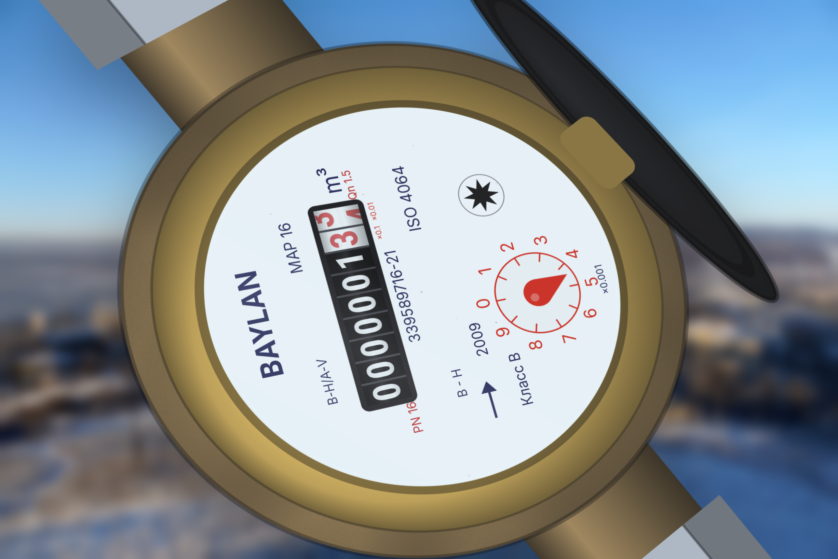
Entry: 1.334m³
